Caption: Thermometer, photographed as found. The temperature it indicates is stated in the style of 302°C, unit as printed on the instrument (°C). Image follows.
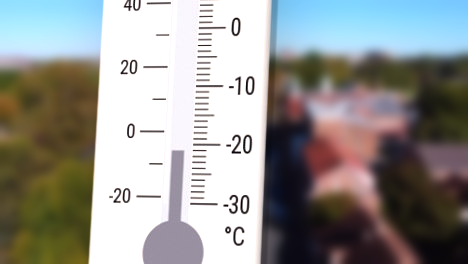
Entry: -21°C
